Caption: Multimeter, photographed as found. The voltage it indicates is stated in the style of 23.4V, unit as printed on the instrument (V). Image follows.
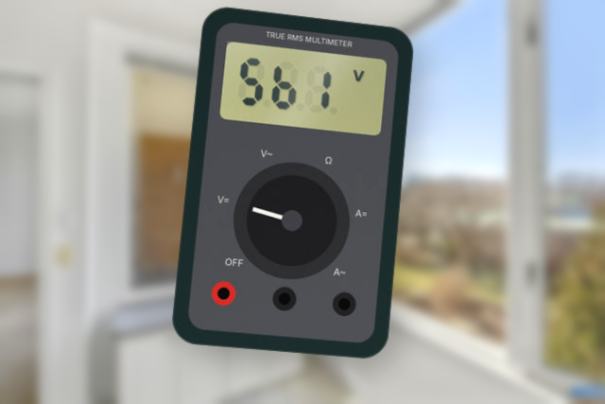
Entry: 561V
